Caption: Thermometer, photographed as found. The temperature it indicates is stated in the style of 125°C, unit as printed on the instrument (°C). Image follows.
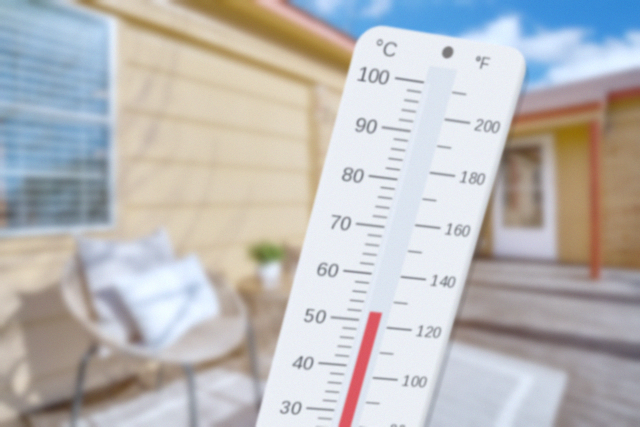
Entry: 52°C
